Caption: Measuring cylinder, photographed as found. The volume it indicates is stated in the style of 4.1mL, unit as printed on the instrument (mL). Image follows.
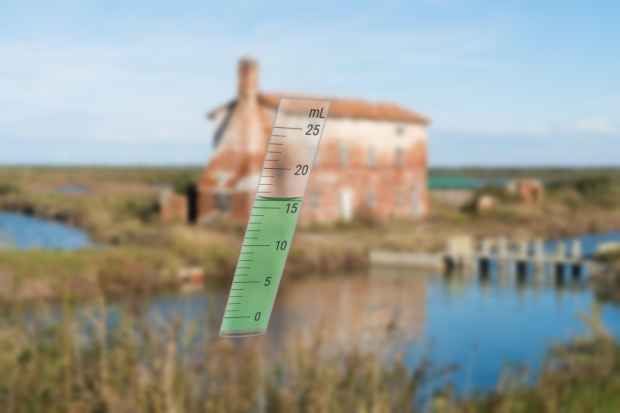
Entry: 16mL
